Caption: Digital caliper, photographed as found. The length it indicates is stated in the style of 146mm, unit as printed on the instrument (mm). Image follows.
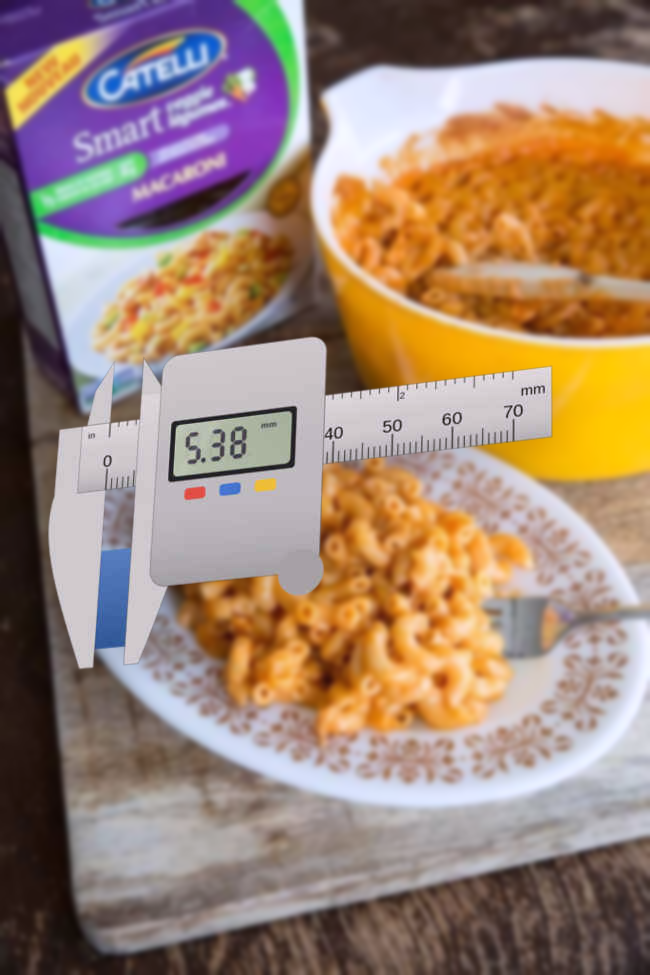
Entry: 5.38mm
